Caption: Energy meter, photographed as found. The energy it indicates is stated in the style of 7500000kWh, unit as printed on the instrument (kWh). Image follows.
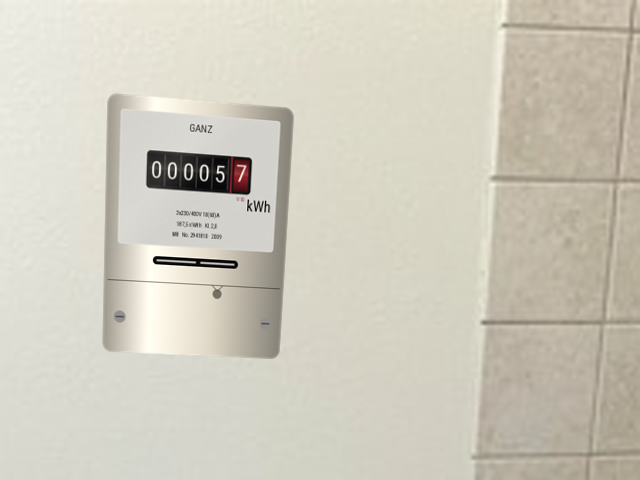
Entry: 5.7kWh
